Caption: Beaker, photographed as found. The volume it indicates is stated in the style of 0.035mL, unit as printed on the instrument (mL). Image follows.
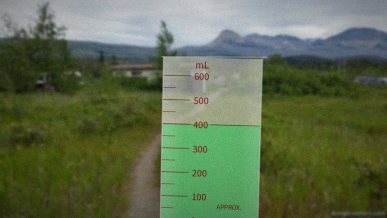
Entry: 400mL
